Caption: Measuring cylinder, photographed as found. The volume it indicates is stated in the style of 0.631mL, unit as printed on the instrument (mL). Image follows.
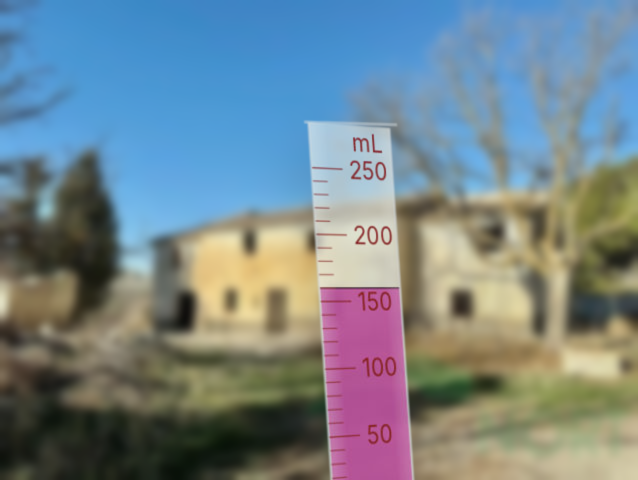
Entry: 160mL
